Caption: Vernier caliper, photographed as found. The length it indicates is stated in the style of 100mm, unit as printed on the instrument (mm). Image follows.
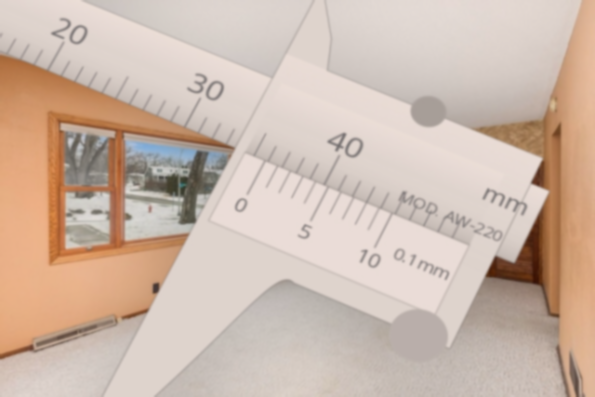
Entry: 35.8mm
